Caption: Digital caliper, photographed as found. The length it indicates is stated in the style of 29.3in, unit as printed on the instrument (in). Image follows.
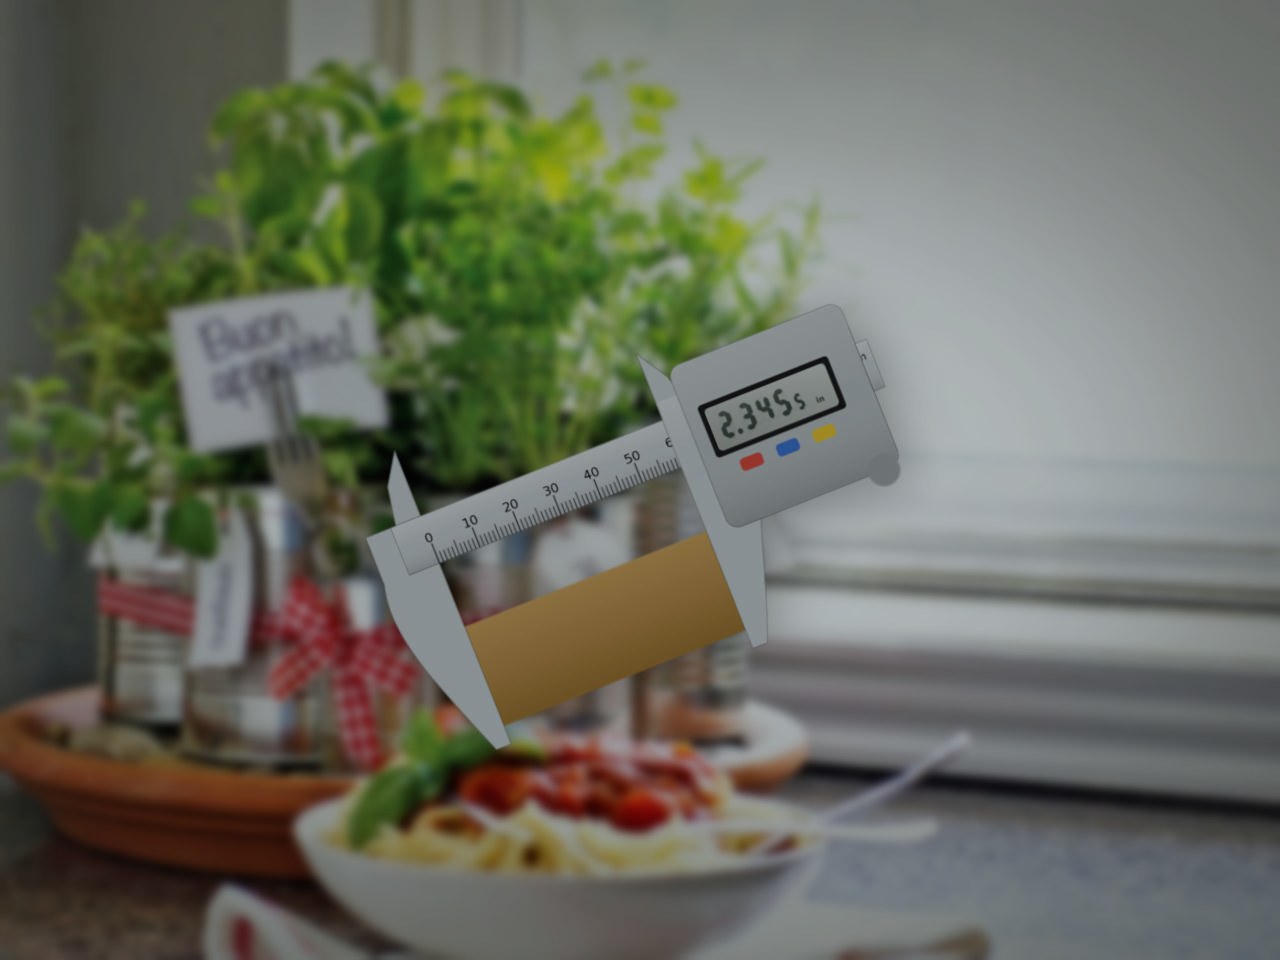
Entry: 2.3455in
